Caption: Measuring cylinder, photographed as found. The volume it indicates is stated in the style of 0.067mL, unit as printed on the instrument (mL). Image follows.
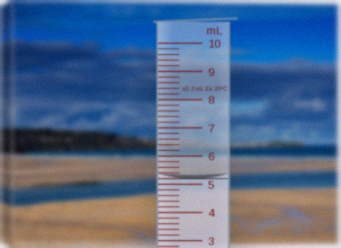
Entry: 5.2mL
